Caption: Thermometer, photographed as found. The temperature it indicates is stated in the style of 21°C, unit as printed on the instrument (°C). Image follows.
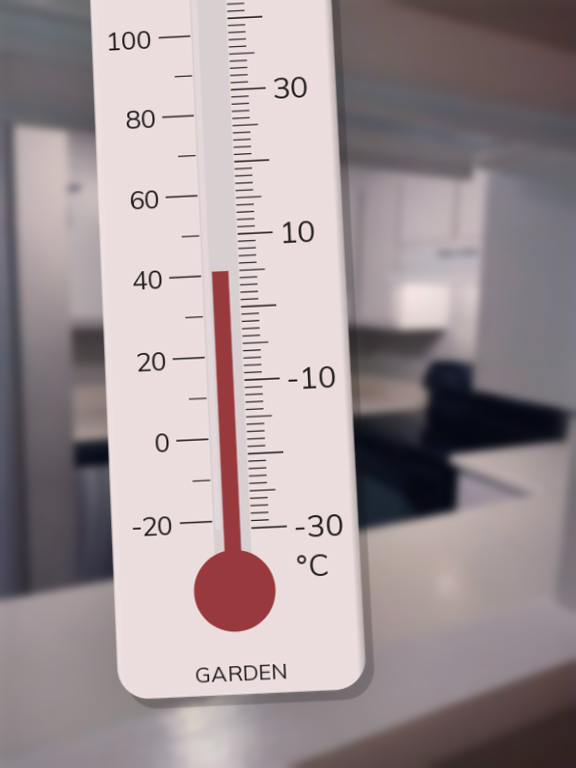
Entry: 5°C
